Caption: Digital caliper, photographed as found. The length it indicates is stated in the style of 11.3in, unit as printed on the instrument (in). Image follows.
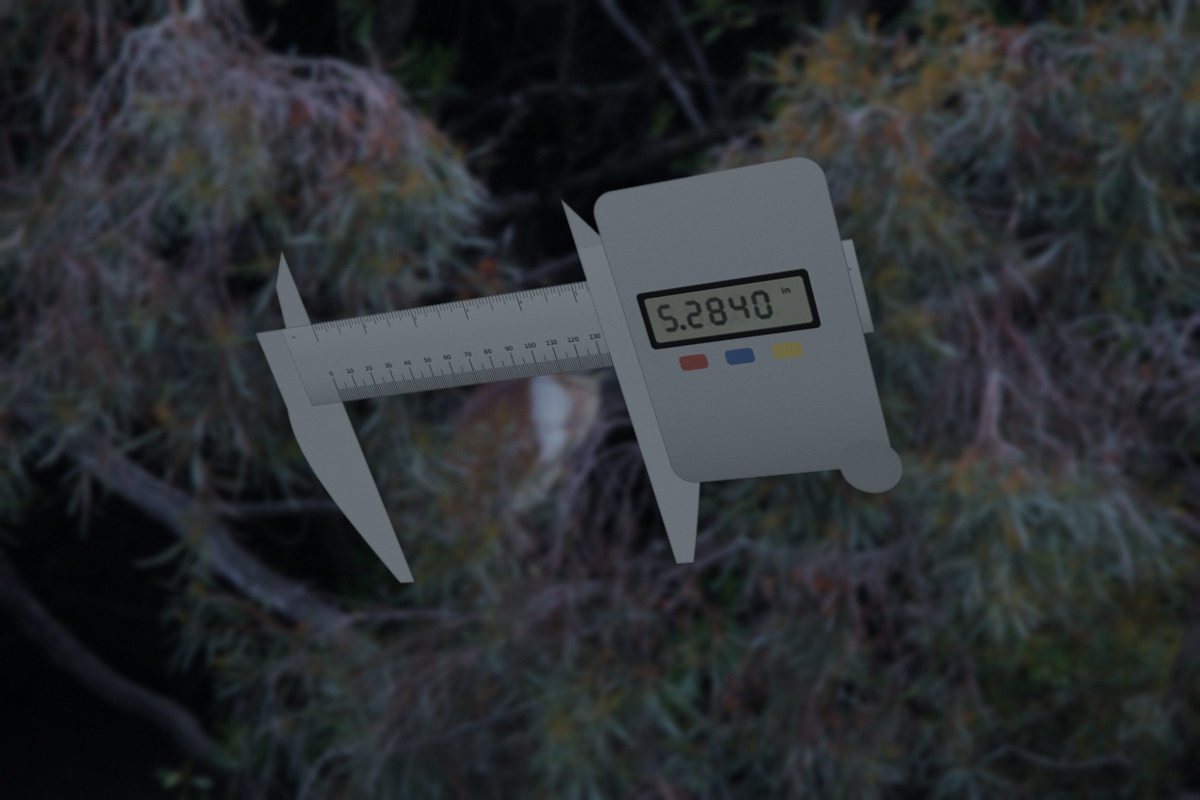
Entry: 5.2840in
